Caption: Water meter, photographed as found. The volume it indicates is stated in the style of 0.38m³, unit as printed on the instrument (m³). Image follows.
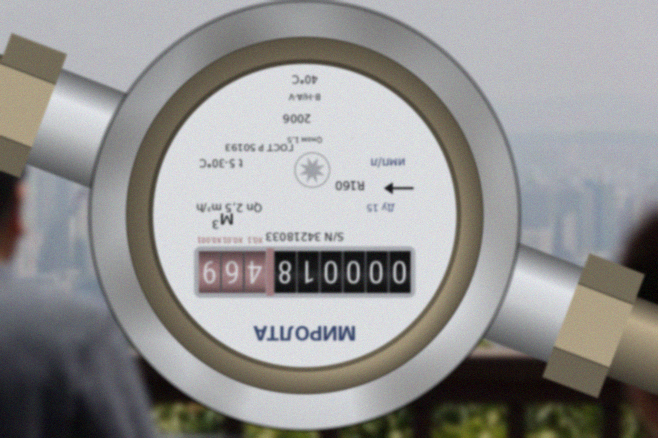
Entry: 18.469m³
